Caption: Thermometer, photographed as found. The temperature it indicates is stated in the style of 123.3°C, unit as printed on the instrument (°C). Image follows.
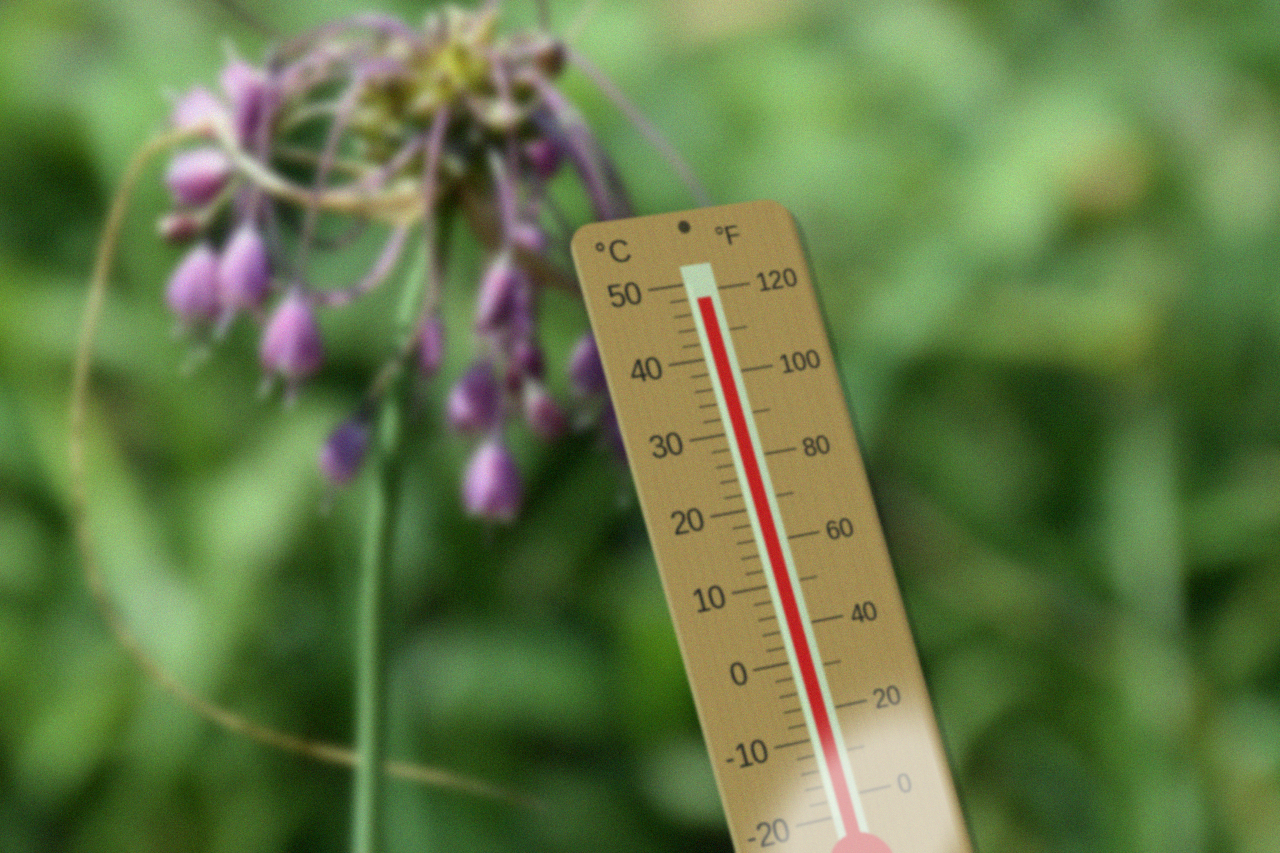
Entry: 48°C
